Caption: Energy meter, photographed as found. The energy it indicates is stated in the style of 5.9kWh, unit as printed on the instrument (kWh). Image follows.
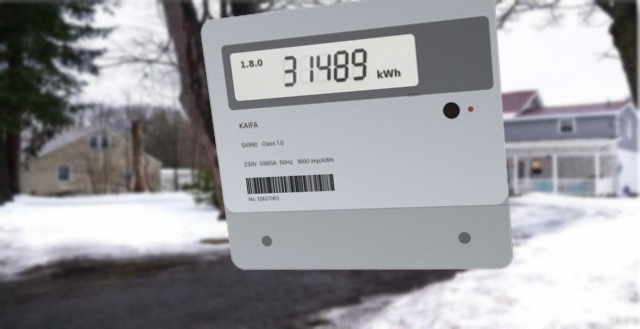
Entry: 31489kWh
